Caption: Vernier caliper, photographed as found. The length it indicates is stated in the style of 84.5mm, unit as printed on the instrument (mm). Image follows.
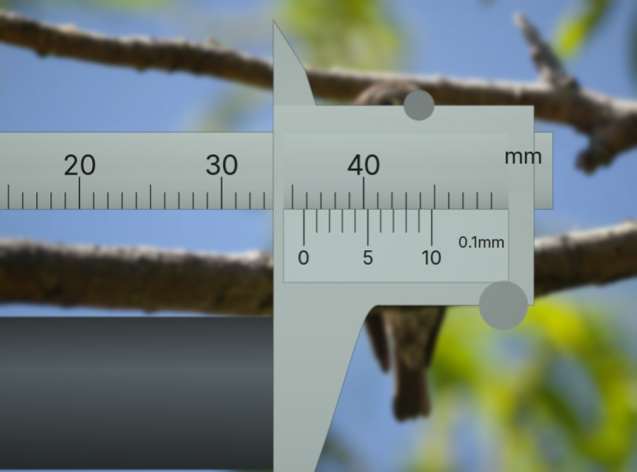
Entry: 35.8mm
